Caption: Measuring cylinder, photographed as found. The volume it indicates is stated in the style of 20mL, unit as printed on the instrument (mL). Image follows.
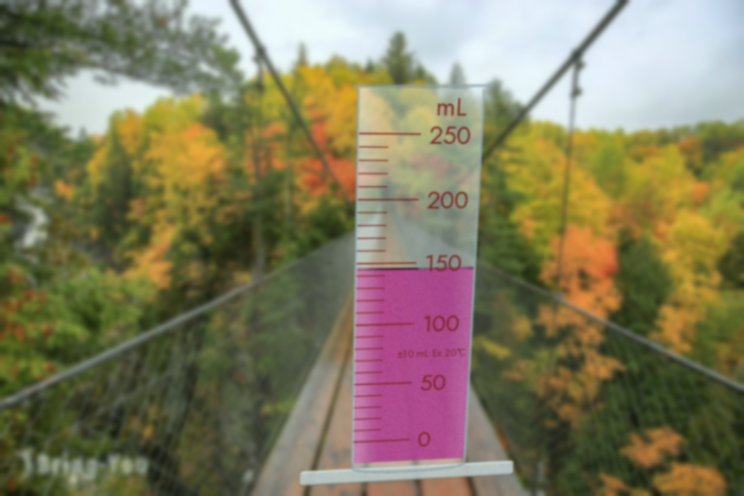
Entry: 145mL
